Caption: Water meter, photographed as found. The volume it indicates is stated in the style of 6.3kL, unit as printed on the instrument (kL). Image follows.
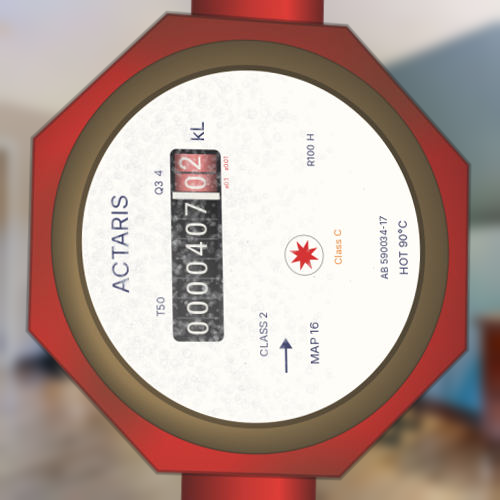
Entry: 407.02kL
